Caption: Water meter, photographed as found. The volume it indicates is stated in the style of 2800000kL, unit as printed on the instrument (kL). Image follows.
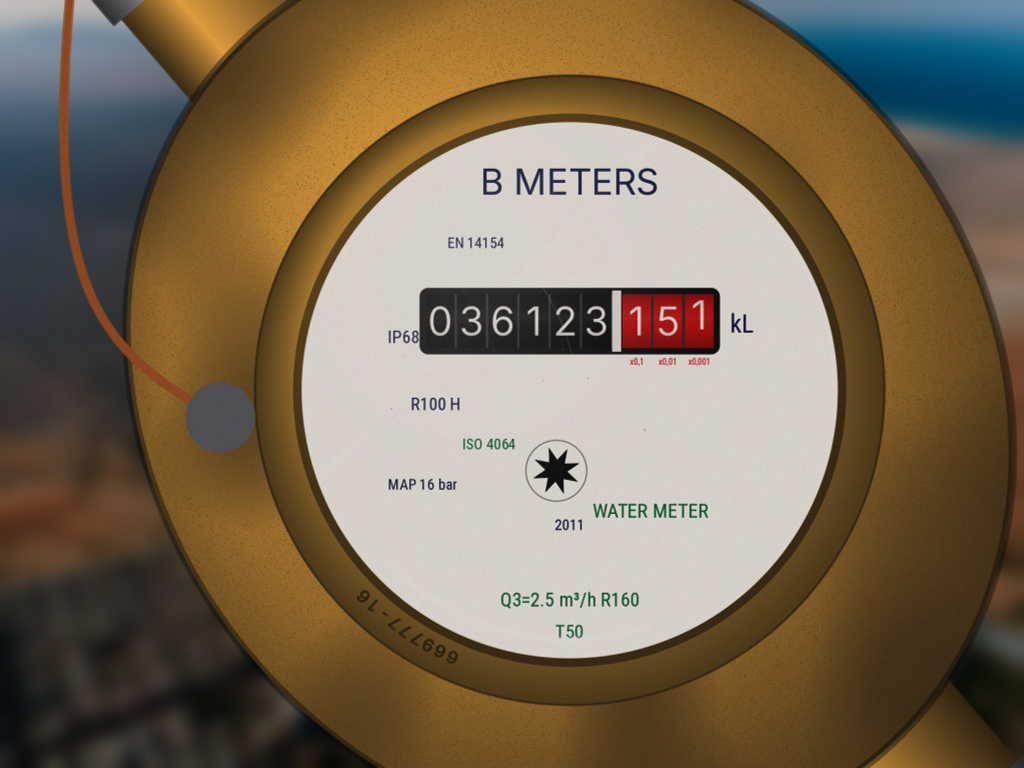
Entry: 36123.151kL
